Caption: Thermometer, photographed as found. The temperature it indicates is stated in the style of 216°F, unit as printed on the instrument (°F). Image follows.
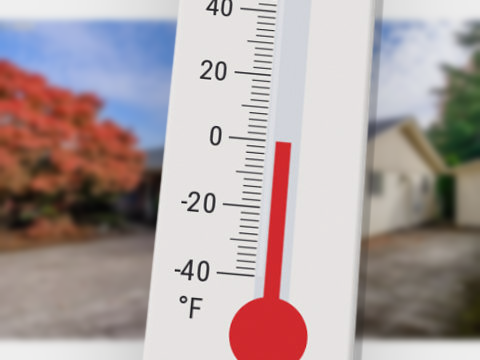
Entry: 0°F
